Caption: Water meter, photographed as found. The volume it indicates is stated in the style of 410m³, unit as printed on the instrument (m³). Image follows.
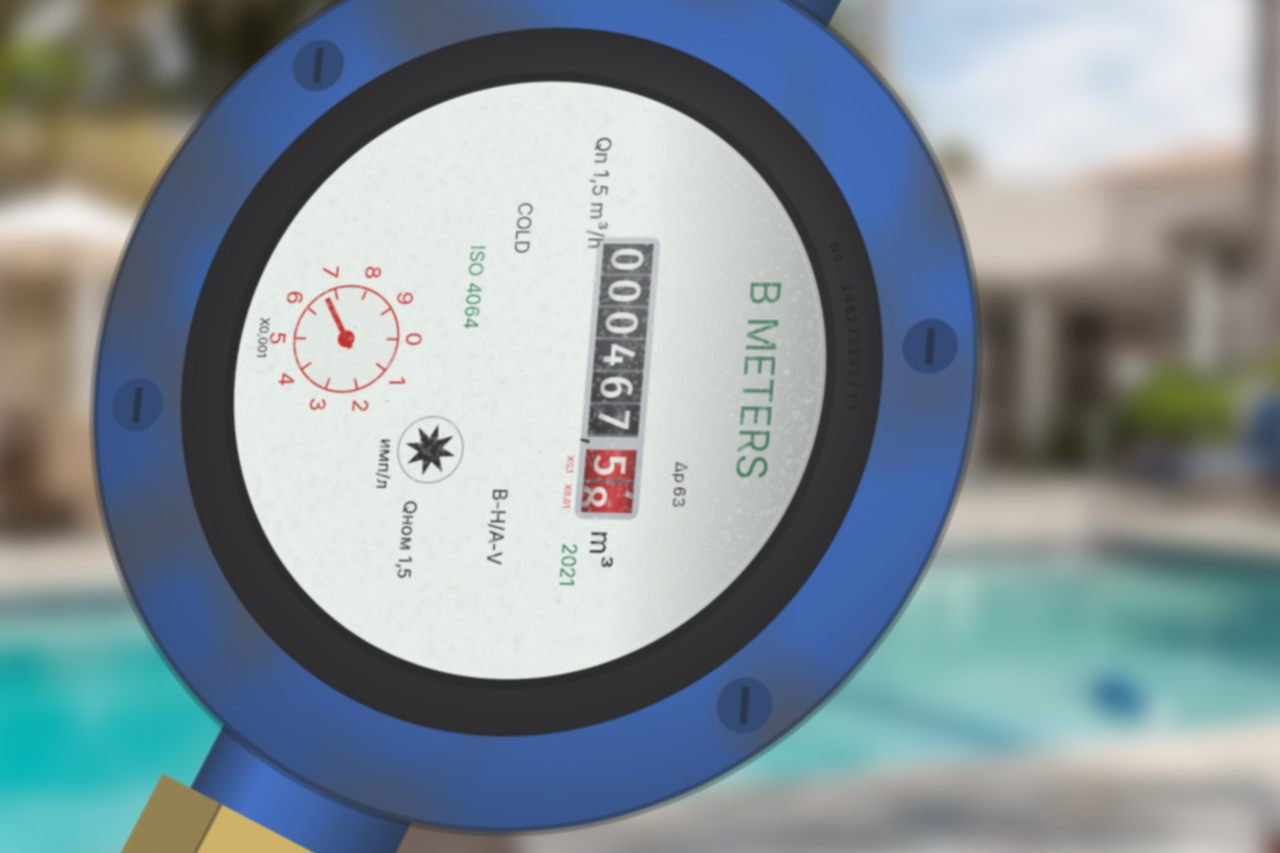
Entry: 467.576m³
